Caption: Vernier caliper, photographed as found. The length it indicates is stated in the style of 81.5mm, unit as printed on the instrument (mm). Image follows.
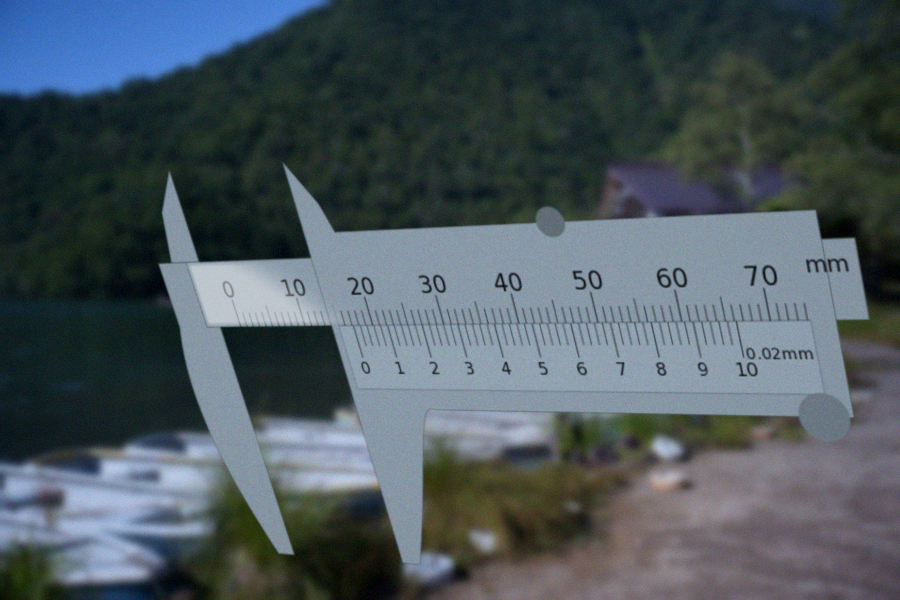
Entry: 17.2mm
